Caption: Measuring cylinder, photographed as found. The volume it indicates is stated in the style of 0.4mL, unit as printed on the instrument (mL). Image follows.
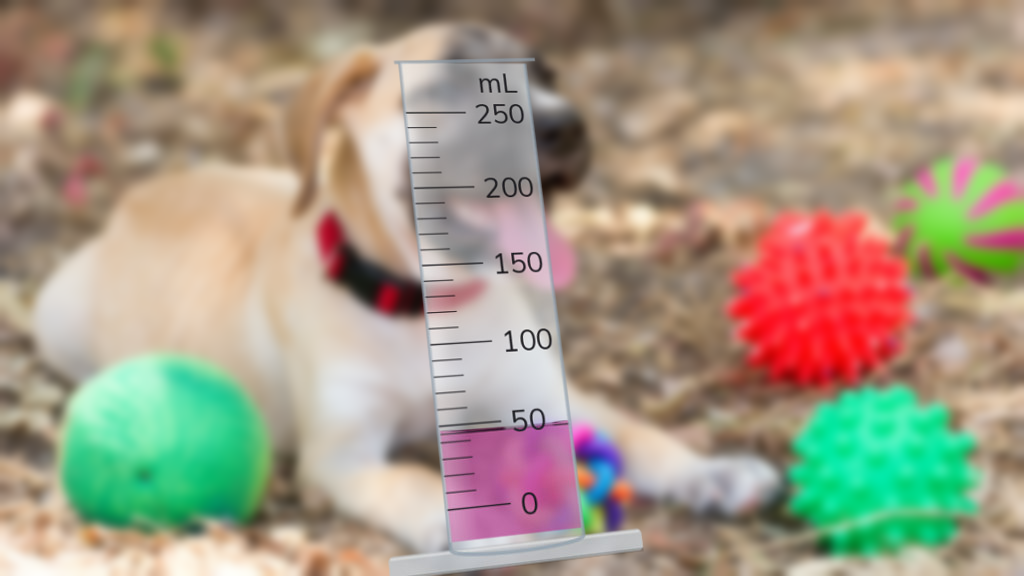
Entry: 45mL
